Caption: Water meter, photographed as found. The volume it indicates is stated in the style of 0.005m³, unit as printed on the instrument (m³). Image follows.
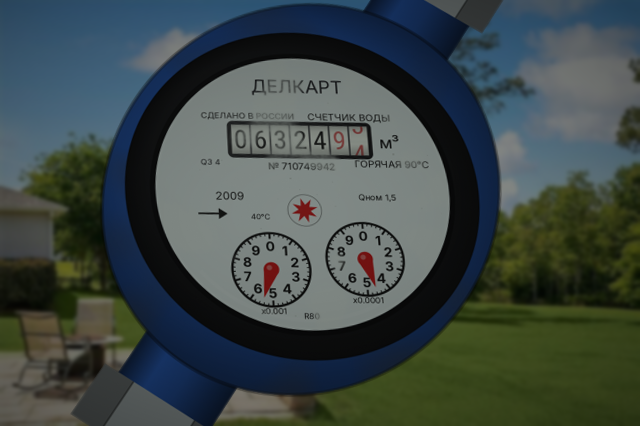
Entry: 6324.9354m³
